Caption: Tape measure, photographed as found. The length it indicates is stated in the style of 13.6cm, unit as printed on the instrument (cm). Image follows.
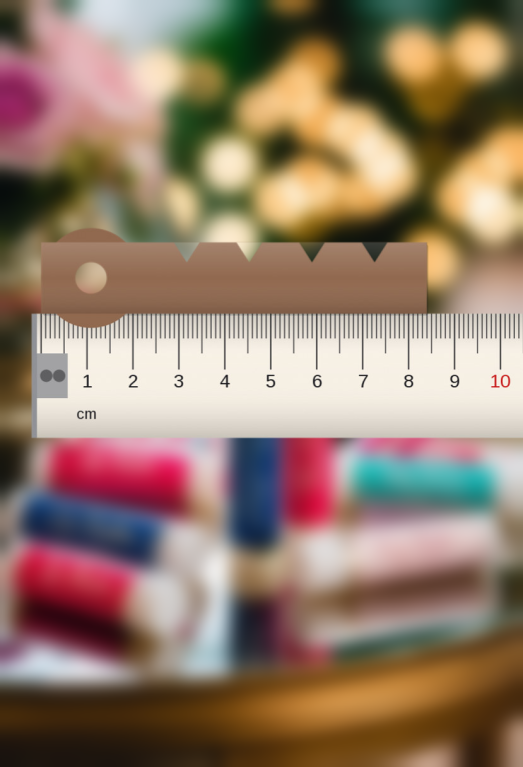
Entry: 8.4cm
